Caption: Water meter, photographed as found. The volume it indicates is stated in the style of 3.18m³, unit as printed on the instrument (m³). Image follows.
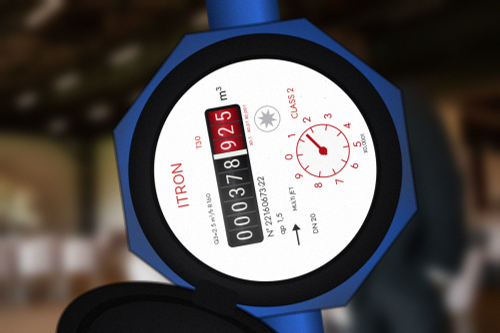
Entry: 378.9251m³
